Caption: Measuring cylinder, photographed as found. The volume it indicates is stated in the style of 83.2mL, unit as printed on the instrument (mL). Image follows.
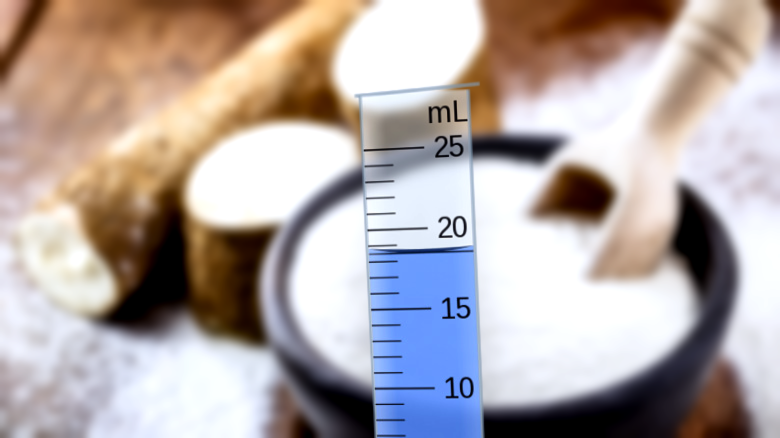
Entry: 18.5mL
